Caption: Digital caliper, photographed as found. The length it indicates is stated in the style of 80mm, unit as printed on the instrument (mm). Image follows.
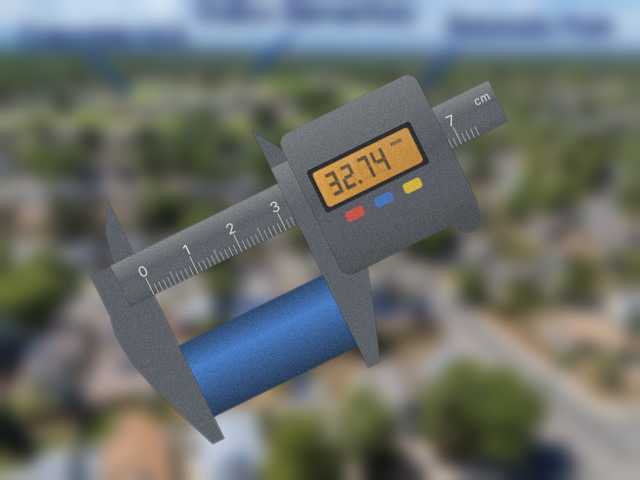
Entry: 32.74mm
